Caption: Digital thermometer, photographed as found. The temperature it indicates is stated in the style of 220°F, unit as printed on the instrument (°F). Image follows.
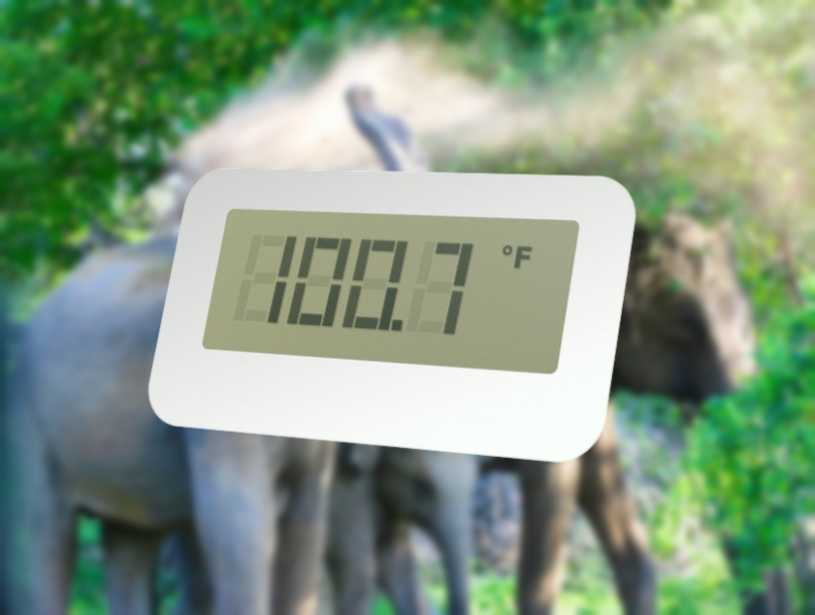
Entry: 100.7°F
